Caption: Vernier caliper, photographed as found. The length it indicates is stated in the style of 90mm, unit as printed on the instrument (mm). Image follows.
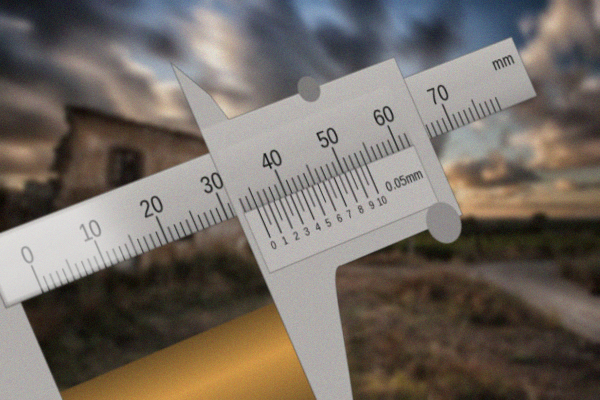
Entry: 35.0mm
